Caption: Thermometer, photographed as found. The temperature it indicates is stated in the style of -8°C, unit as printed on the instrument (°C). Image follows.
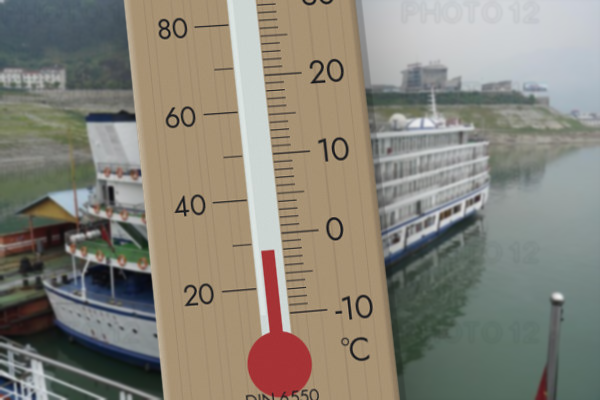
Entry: -2°C
